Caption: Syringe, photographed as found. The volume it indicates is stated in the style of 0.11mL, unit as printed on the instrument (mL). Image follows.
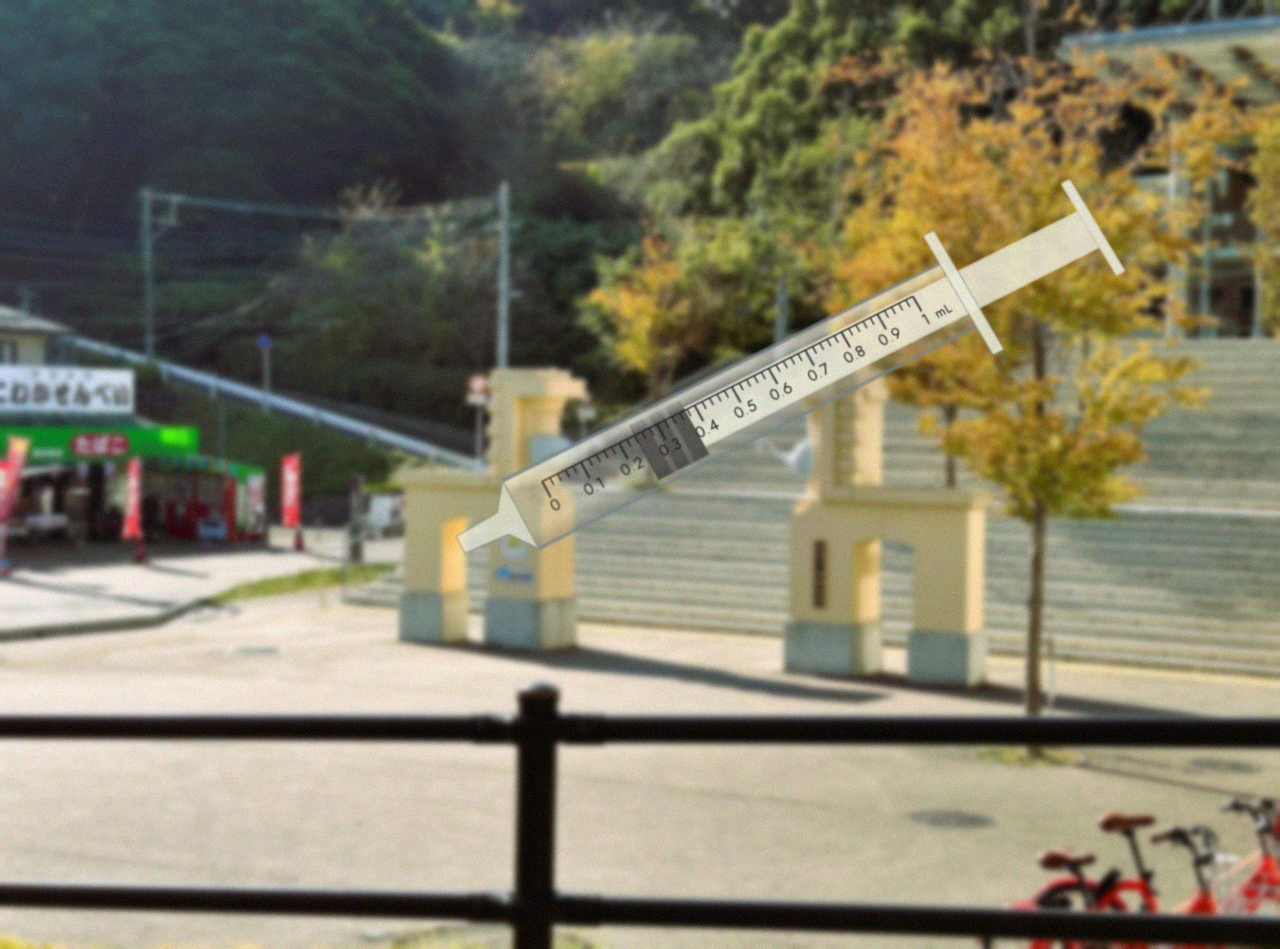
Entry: 0.24mL
